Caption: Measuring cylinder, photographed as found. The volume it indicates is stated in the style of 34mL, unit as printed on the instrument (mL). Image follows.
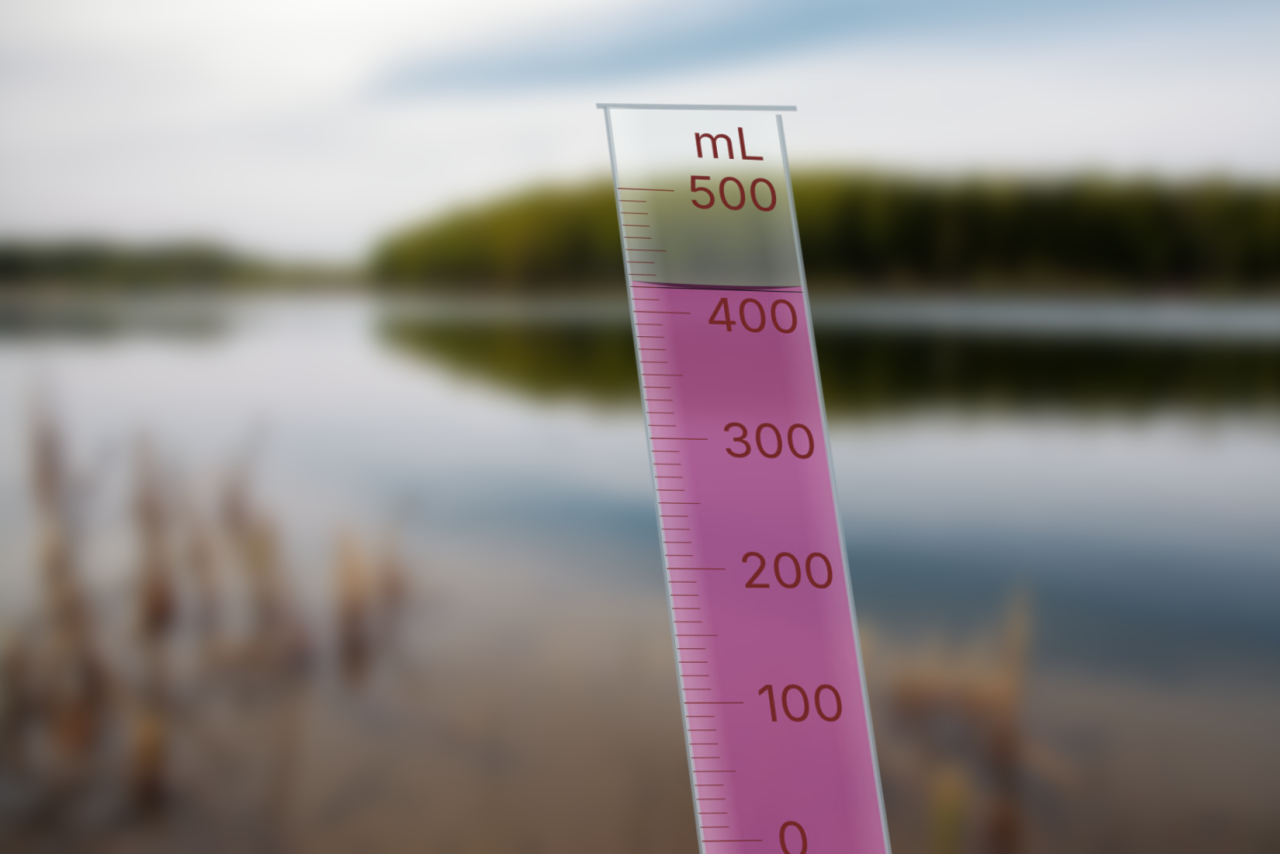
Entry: 420mL
